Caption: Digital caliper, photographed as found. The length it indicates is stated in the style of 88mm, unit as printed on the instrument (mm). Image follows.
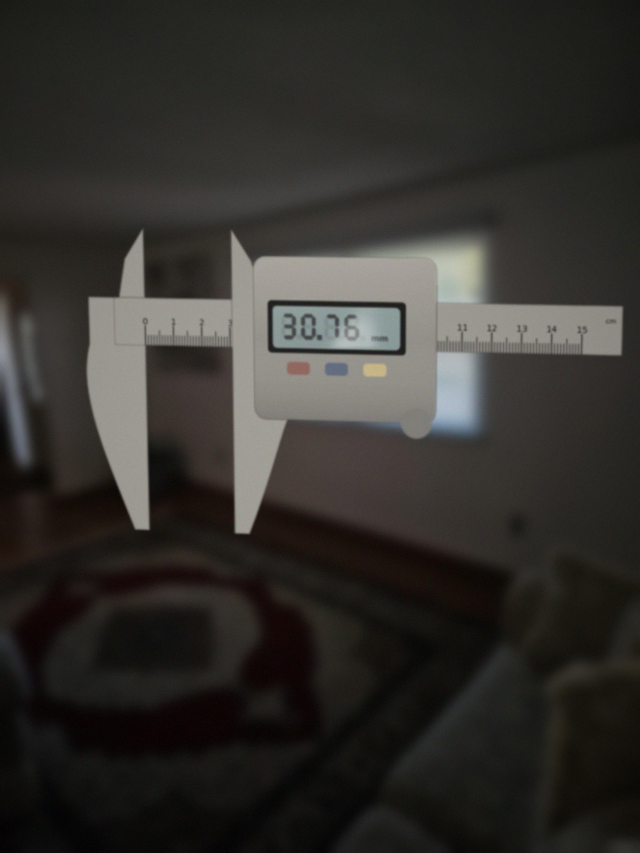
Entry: 30.76mm
